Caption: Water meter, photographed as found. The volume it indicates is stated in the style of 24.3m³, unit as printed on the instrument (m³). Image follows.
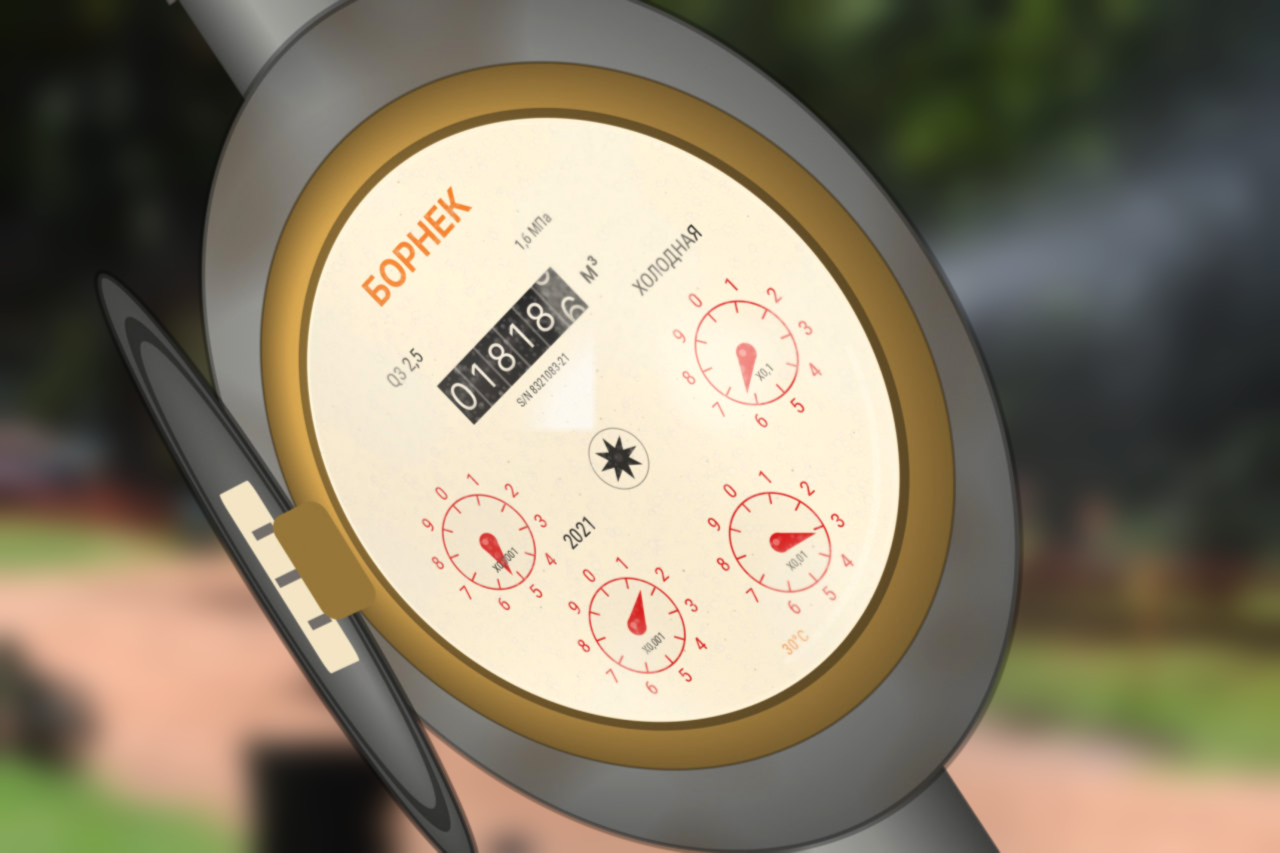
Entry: 18185.6315m³
